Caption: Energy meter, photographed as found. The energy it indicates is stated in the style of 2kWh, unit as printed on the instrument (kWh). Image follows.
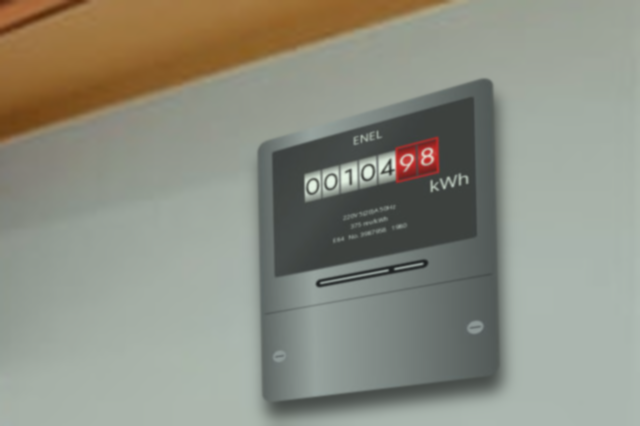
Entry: 104.98kWh
